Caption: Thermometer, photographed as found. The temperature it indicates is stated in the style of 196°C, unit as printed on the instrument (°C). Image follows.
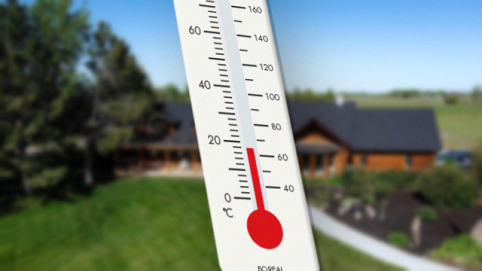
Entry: 18°C
